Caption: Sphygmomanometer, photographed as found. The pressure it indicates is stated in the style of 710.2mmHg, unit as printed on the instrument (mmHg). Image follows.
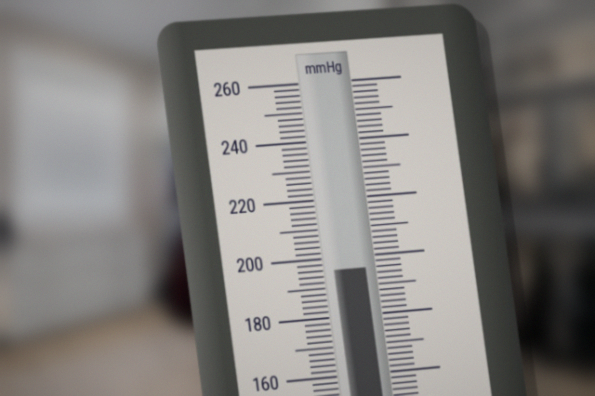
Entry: 196mmHg
